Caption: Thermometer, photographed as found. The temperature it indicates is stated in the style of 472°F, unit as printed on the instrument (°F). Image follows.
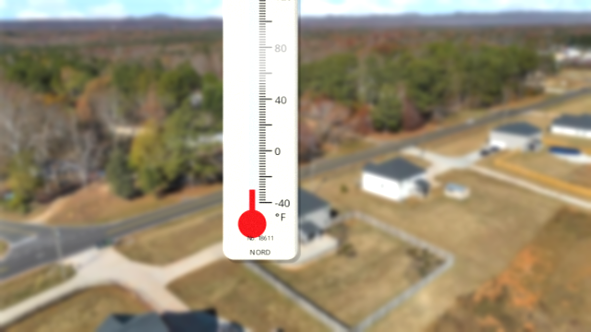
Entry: -30°F
